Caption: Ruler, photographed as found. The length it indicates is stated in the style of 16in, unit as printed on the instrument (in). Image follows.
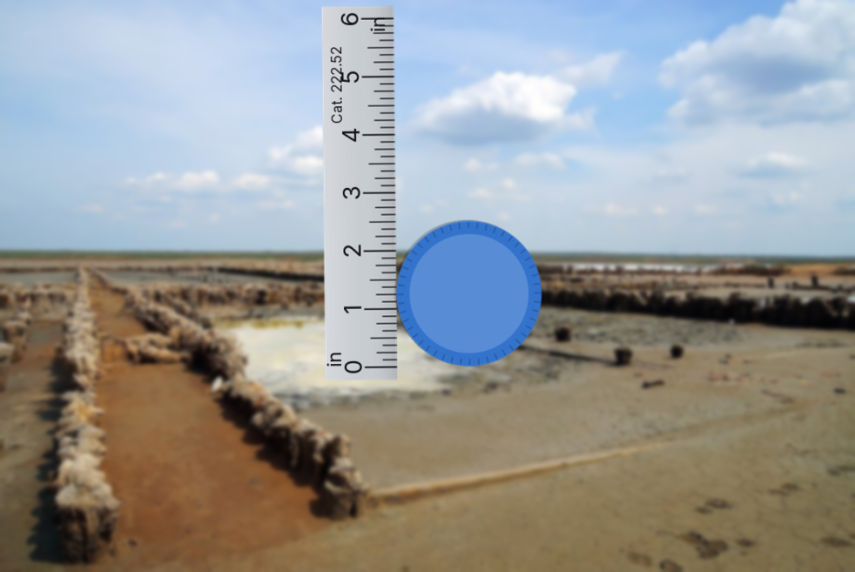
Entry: 2.5in
